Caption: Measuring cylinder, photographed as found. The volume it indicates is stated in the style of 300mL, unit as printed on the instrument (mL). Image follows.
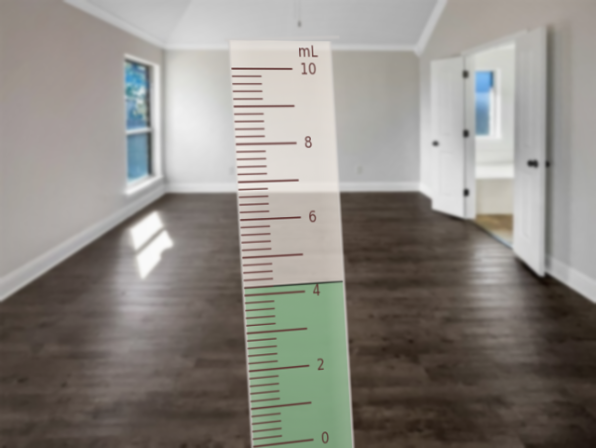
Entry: 4.2mL
